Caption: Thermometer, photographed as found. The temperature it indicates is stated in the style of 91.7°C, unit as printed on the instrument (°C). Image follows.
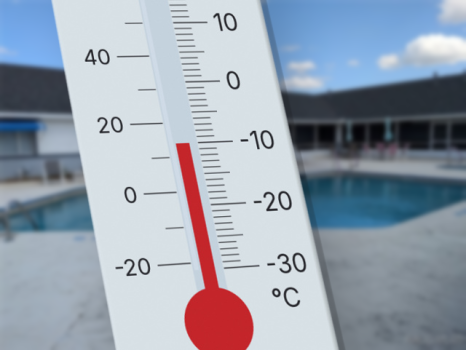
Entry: -10°C
